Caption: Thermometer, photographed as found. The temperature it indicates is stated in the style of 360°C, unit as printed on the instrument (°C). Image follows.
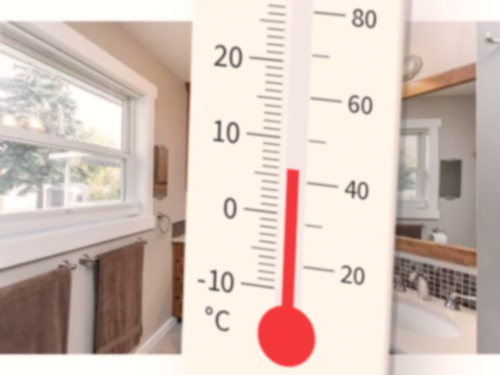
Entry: 6°C
